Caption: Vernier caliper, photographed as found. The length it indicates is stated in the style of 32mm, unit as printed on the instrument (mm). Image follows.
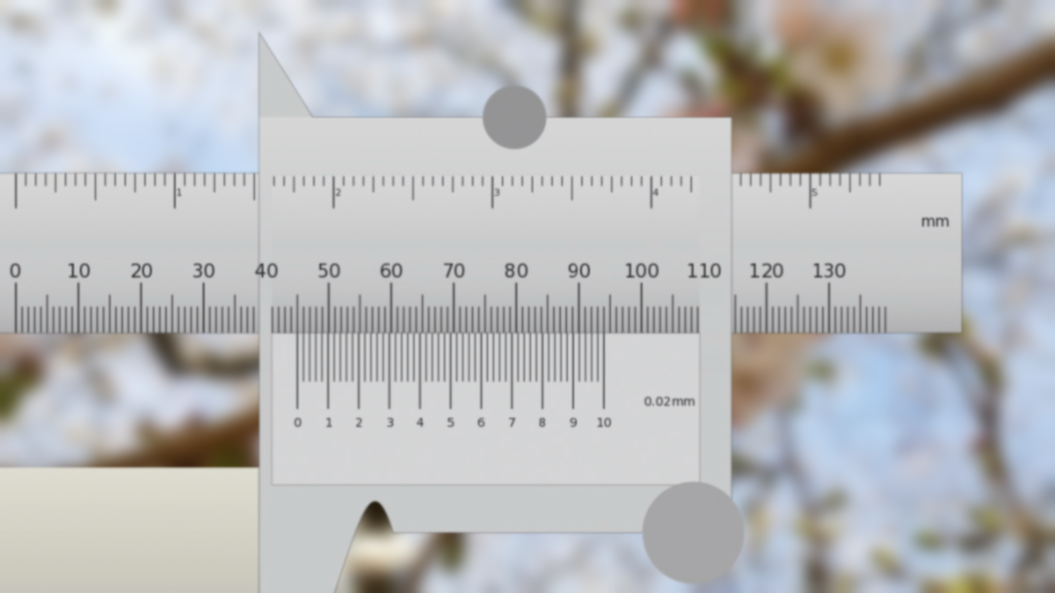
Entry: 45.0mm
